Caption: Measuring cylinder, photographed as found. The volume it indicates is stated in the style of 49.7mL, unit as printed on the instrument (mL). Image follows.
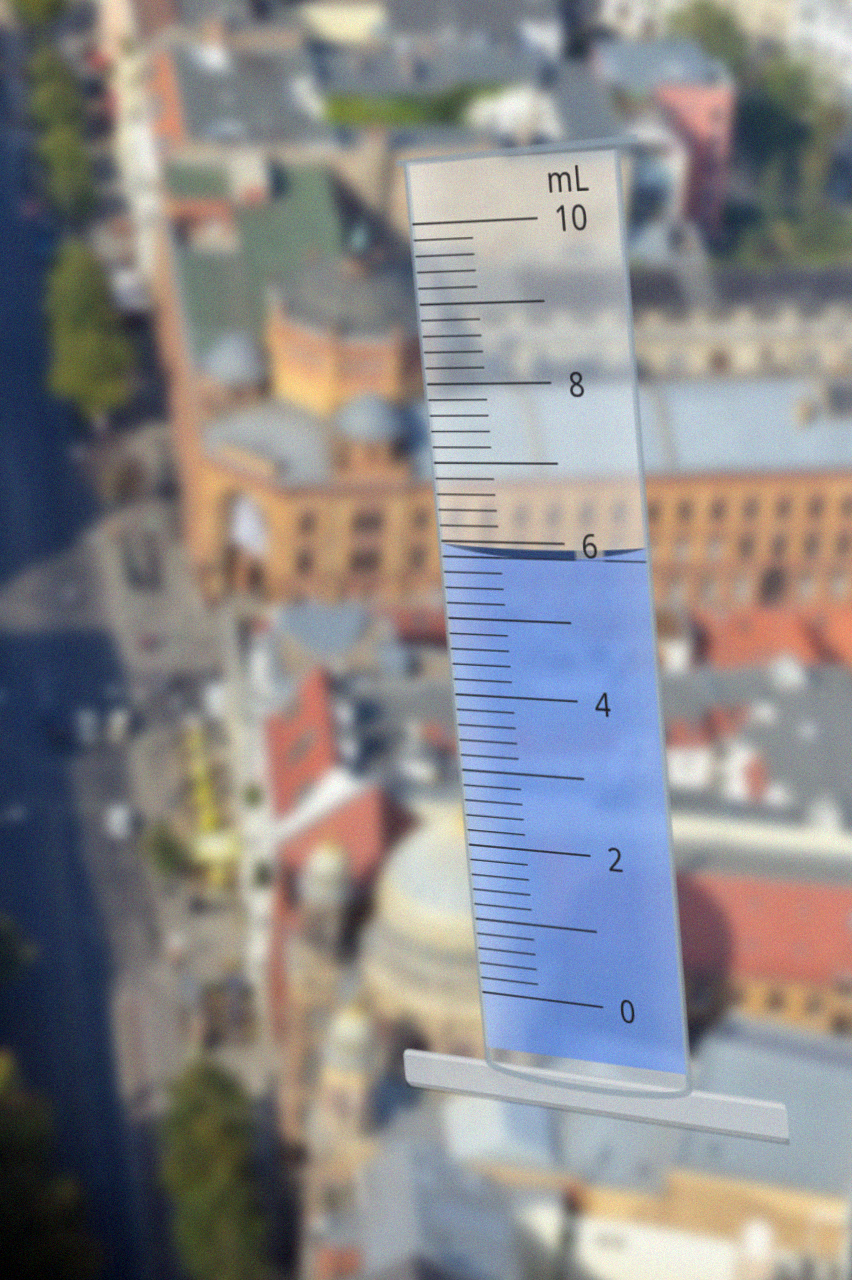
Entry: 5.8mL
